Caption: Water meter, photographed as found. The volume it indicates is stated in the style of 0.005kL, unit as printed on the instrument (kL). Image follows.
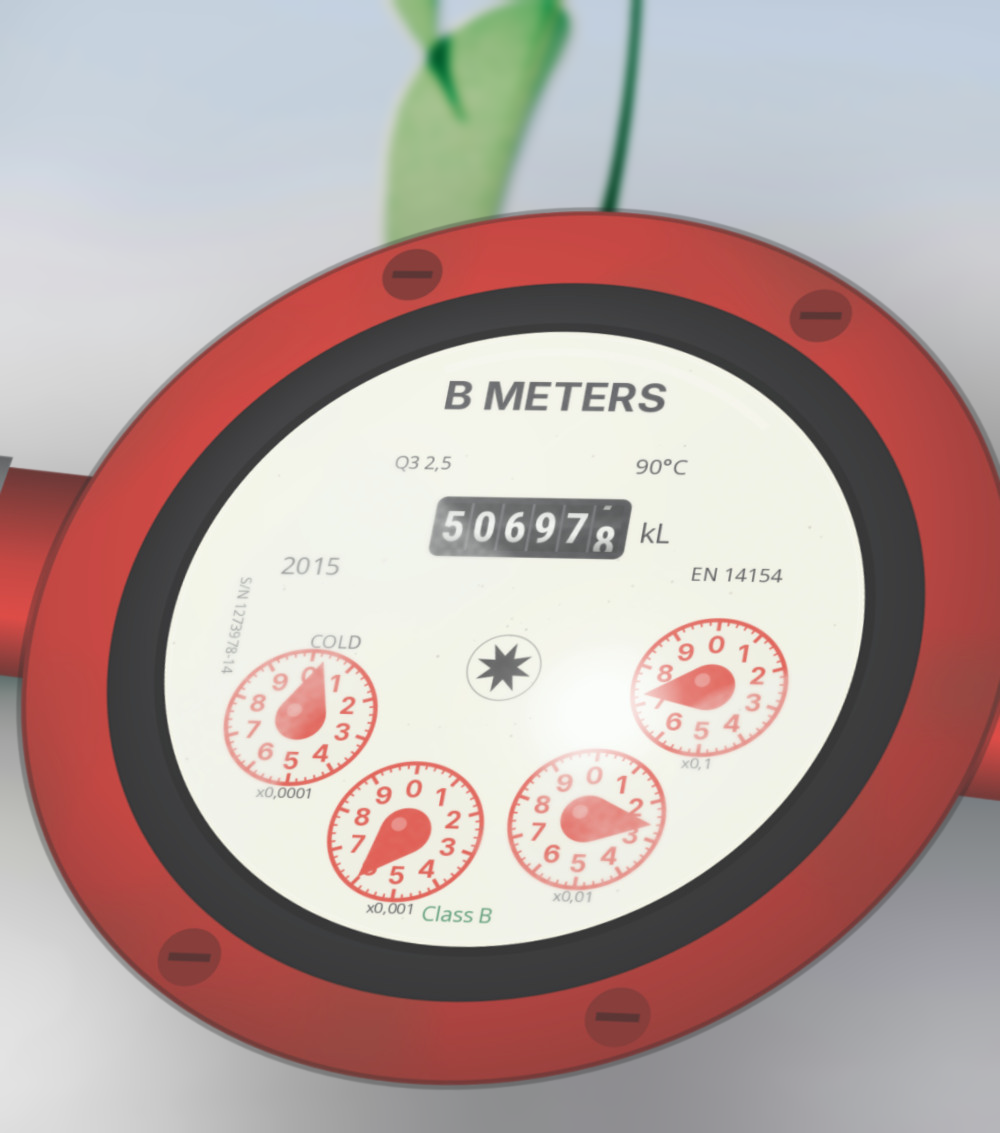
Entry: 506977.7260kL
